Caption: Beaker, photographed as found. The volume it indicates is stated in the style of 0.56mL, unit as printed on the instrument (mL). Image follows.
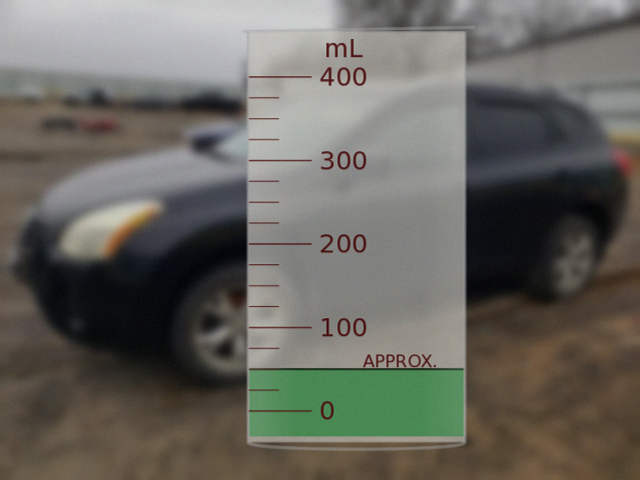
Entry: 50mL
